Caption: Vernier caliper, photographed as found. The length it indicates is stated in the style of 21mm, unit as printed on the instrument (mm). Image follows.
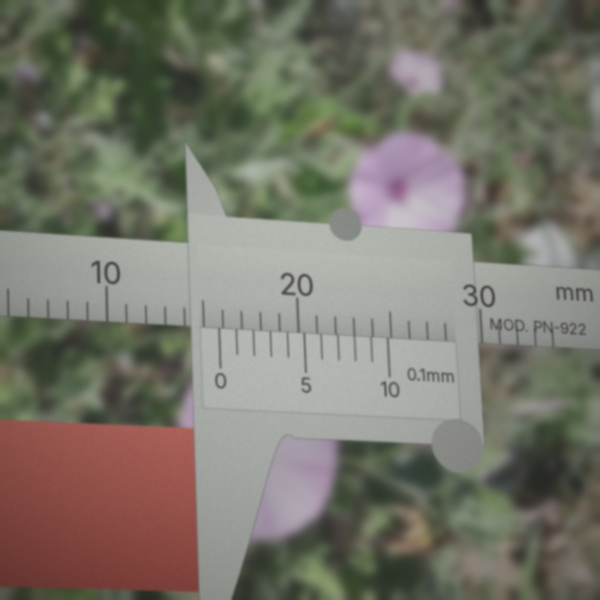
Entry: 15.8mm
